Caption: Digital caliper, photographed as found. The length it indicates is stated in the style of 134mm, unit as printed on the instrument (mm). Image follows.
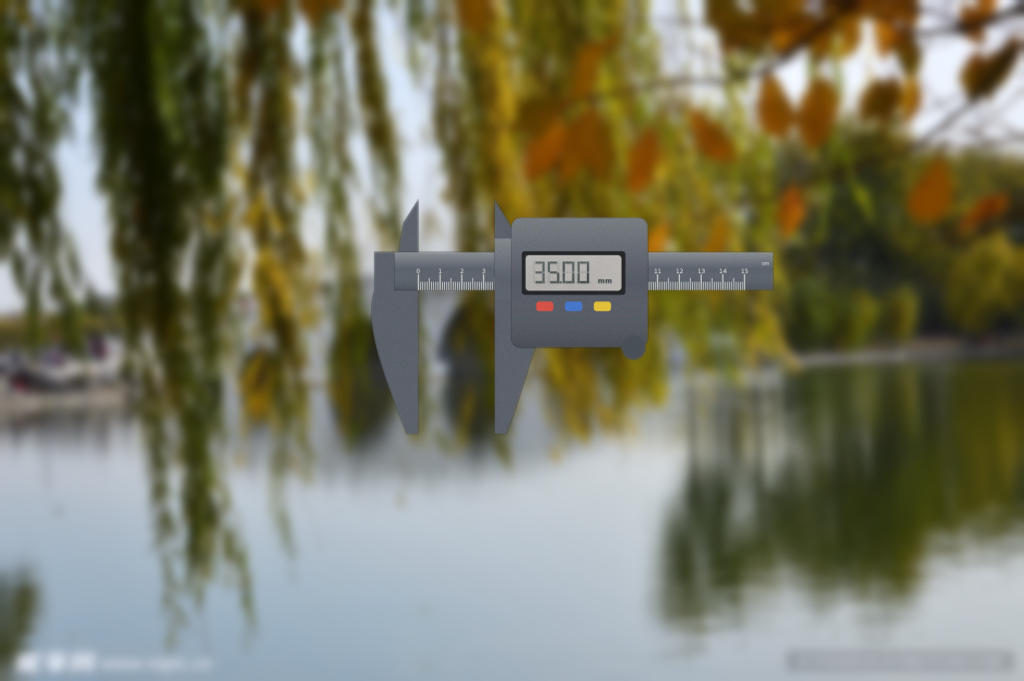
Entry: 35.00mm
